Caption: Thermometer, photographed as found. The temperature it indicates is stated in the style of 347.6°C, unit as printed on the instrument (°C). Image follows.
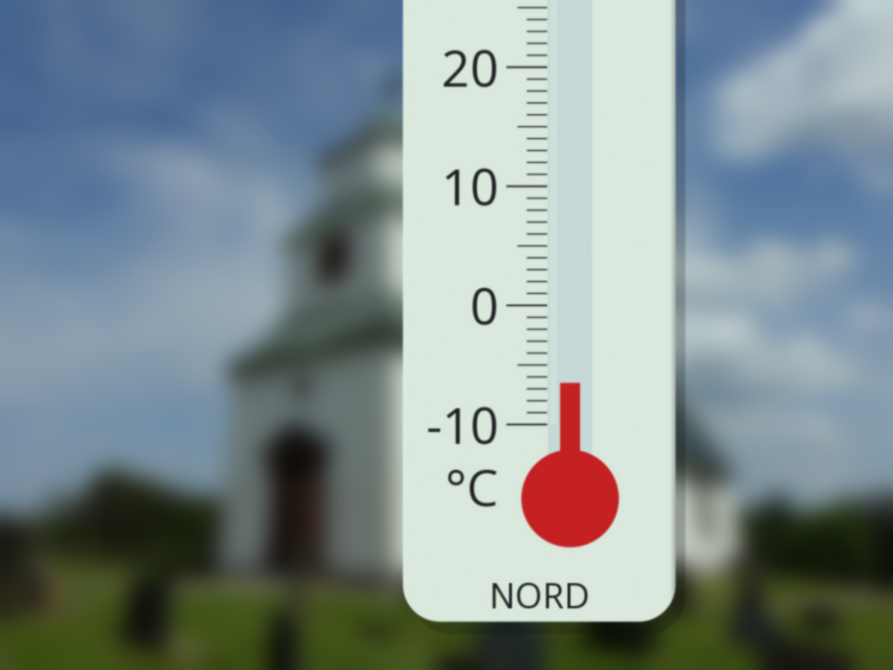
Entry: -6.5°C
